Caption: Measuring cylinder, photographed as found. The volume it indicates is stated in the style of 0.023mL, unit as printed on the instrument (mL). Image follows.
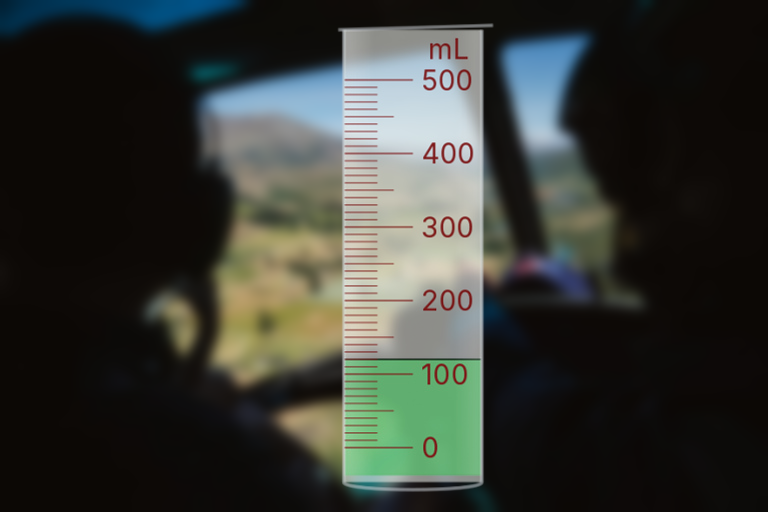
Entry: 120mL
